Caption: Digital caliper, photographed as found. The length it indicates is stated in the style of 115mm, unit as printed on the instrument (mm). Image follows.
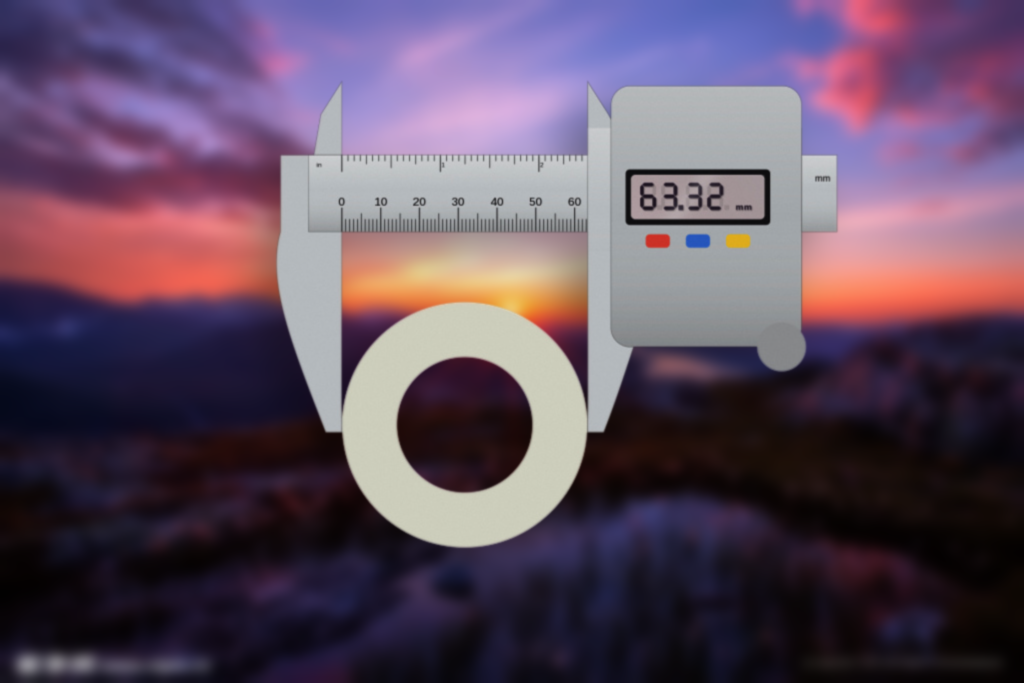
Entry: 63.32mm
